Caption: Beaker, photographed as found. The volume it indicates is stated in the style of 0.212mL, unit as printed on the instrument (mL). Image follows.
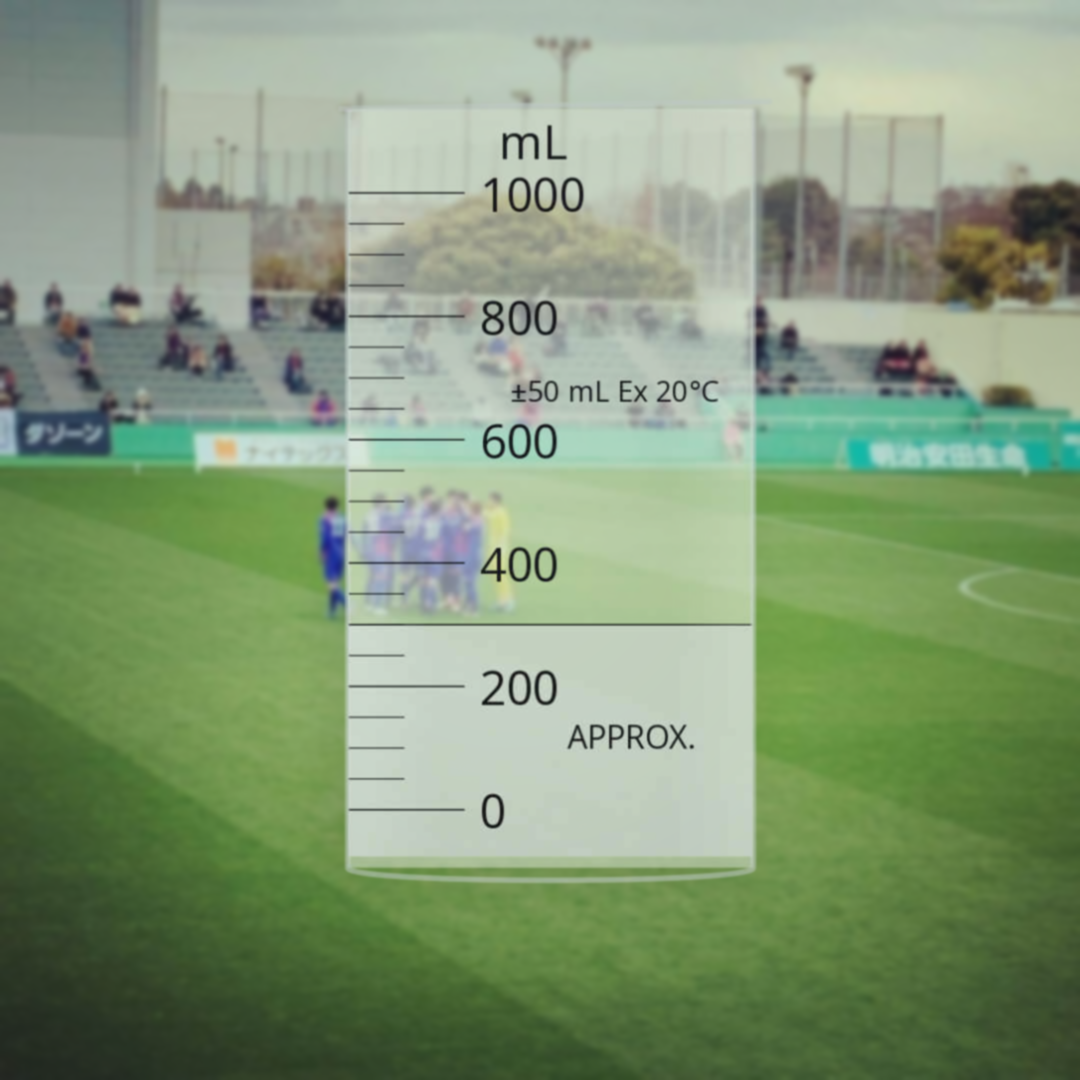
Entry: 300mL
